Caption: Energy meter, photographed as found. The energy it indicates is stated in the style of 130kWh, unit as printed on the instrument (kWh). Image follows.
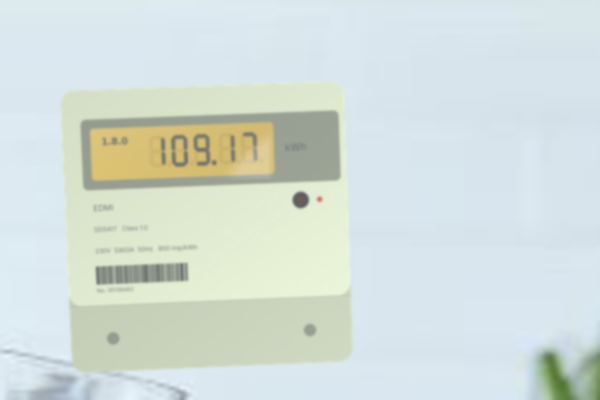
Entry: 109.17kWh
